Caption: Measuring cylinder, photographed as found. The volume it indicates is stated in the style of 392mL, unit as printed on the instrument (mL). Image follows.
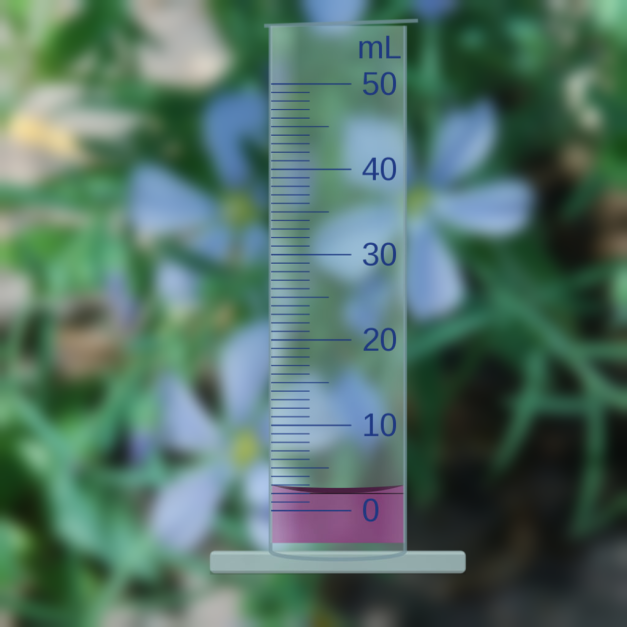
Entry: 2mL
